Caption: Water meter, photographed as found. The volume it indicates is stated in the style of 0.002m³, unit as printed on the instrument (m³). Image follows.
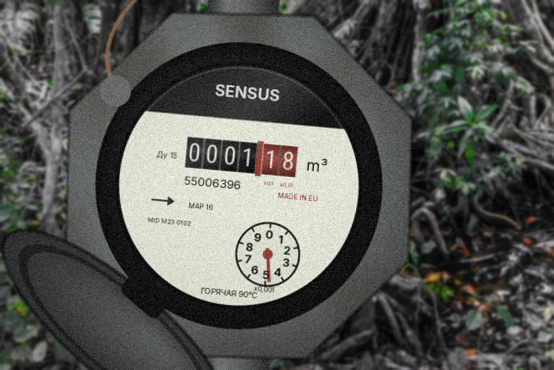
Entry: 1.184m³
